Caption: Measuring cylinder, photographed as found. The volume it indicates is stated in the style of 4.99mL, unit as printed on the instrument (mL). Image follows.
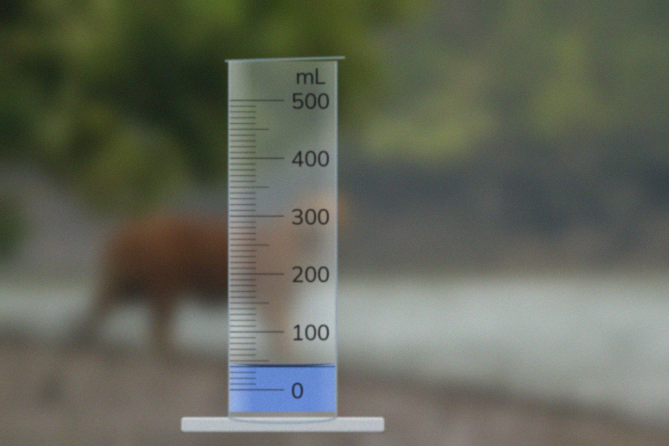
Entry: 40mL
